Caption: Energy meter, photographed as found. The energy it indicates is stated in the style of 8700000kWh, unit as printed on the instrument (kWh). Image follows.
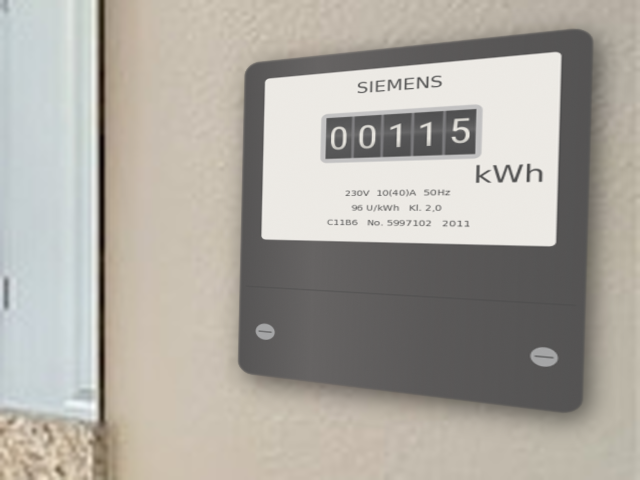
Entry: 115kWh
